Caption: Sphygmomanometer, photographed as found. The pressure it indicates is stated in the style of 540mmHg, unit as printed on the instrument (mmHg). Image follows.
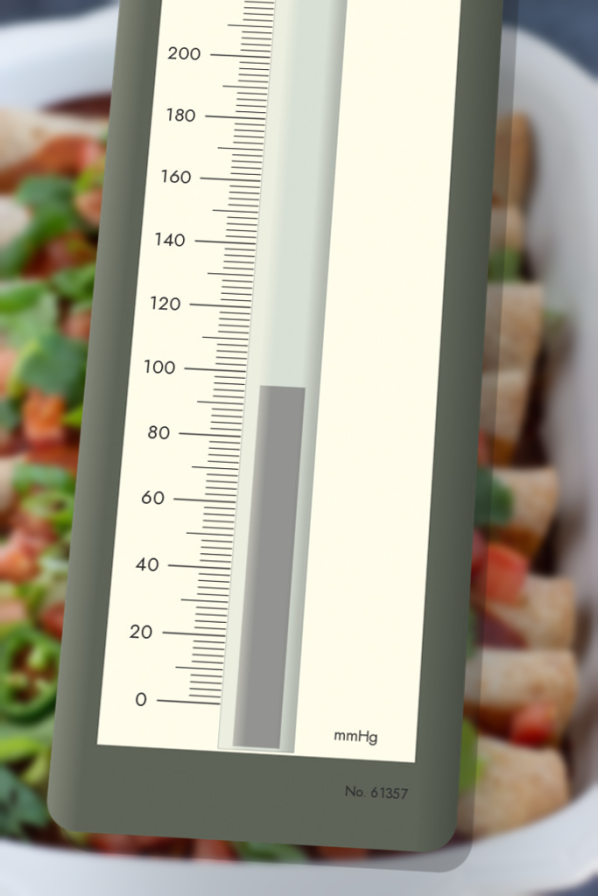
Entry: 96mmHg
